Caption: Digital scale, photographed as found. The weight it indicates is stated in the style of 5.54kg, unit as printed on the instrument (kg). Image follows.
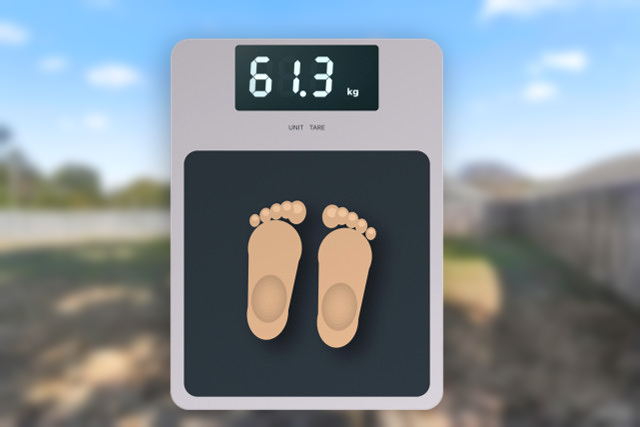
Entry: 61.3kg
